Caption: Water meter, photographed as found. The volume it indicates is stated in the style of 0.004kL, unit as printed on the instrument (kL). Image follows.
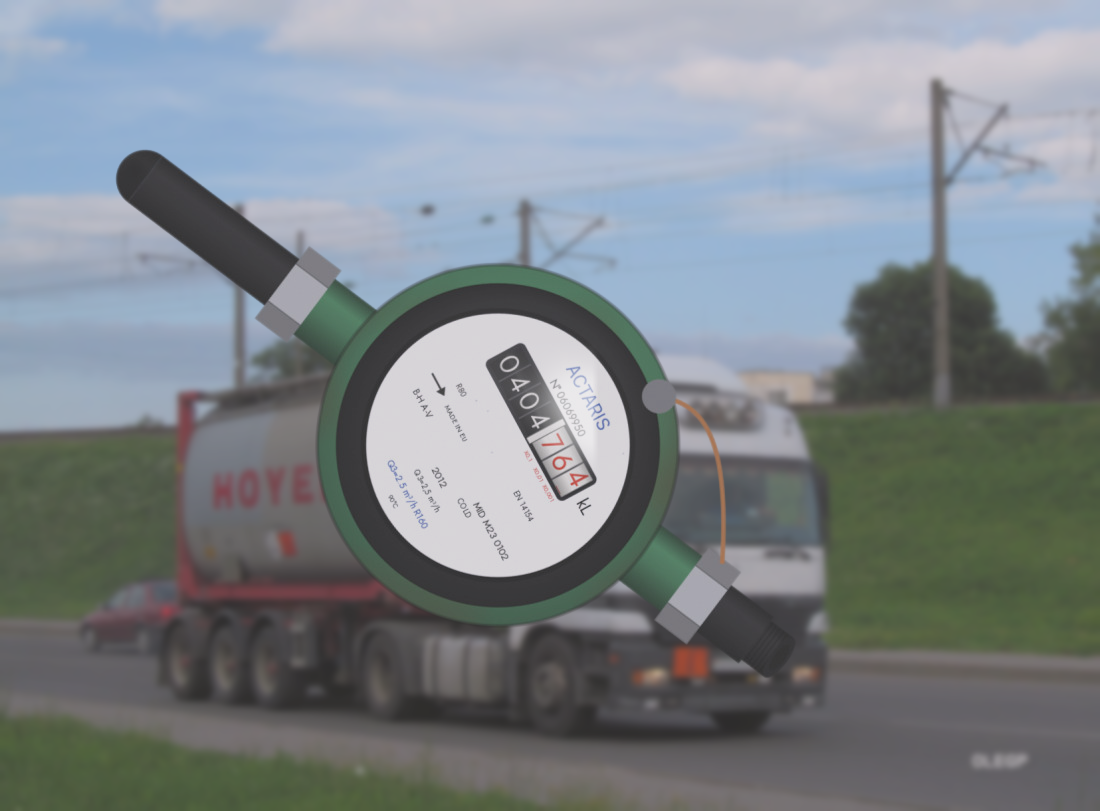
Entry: 404.764kL
